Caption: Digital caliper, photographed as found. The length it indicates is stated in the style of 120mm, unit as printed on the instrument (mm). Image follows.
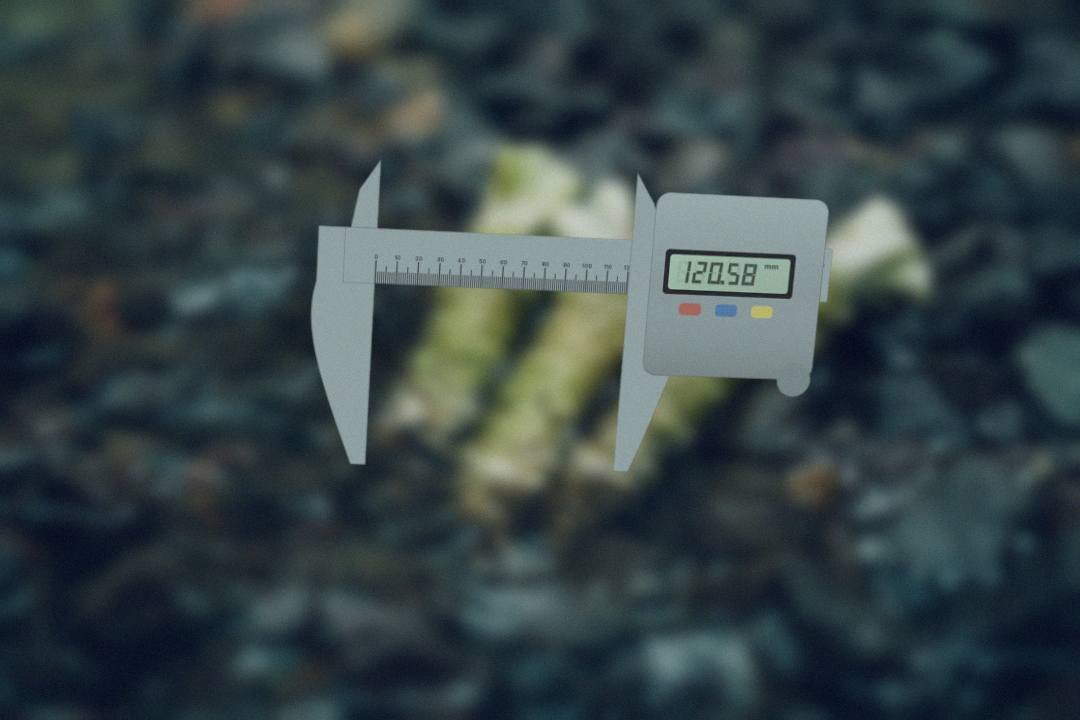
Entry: 120.58mm
